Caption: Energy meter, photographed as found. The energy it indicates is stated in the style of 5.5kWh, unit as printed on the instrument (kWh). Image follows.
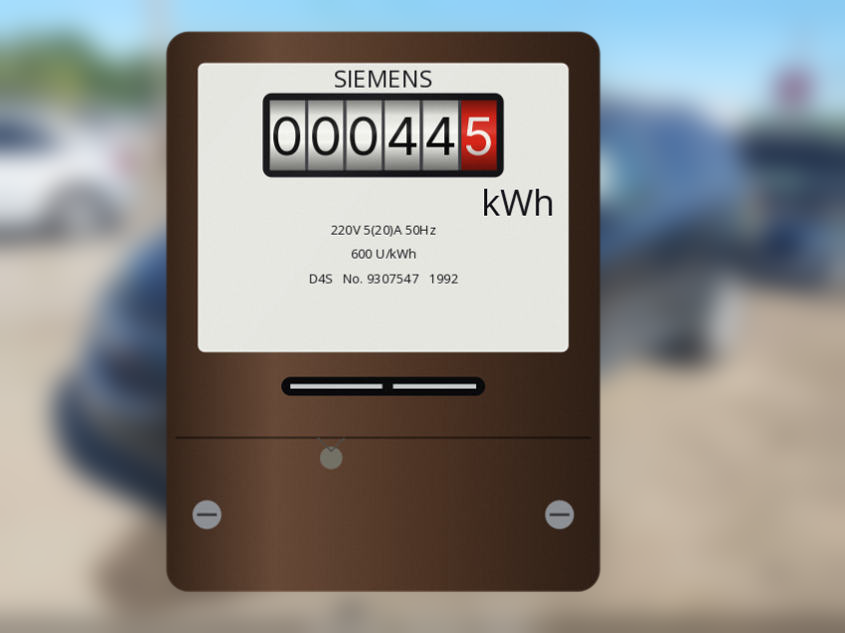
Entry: 44.5kWh
